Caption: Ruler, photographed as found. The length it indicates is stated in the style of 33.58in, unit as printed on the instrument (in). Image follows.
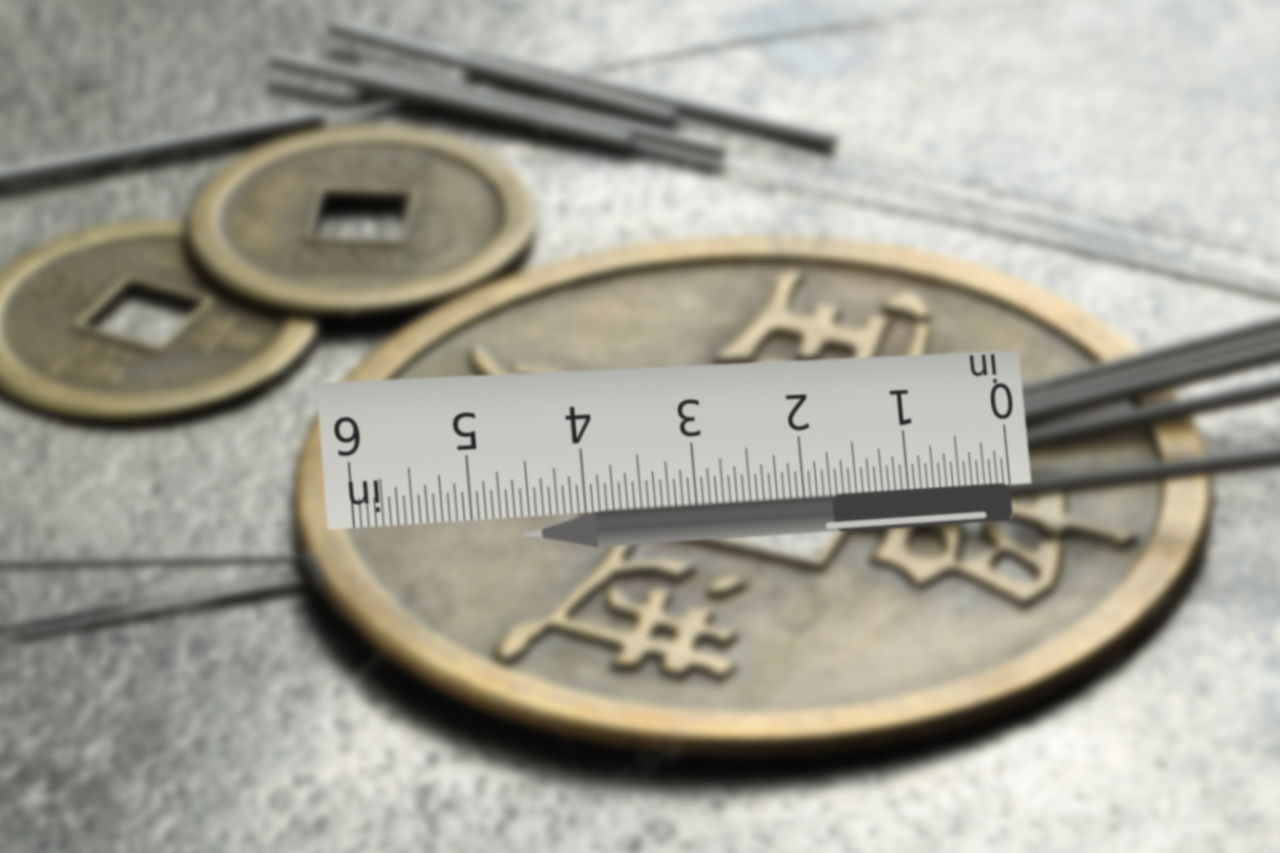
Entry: 4.5625in
